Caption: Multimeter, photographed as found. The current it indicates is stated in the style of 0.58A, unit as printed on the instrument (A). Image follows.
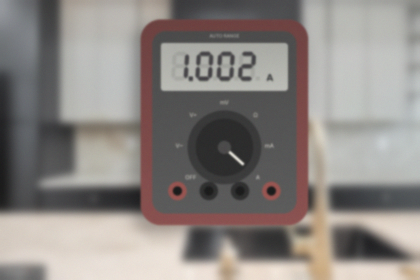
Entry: 1.002A
